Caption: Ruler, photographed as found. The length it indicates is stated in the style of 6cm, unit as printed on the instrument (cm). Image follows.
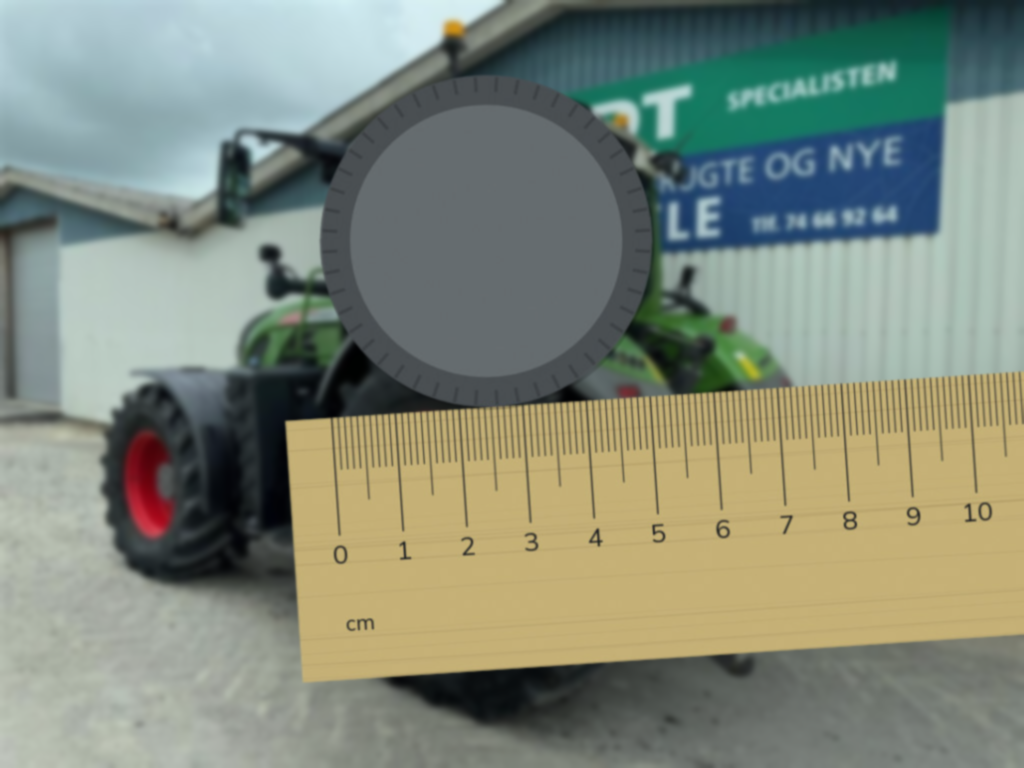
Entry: 5.2cm
